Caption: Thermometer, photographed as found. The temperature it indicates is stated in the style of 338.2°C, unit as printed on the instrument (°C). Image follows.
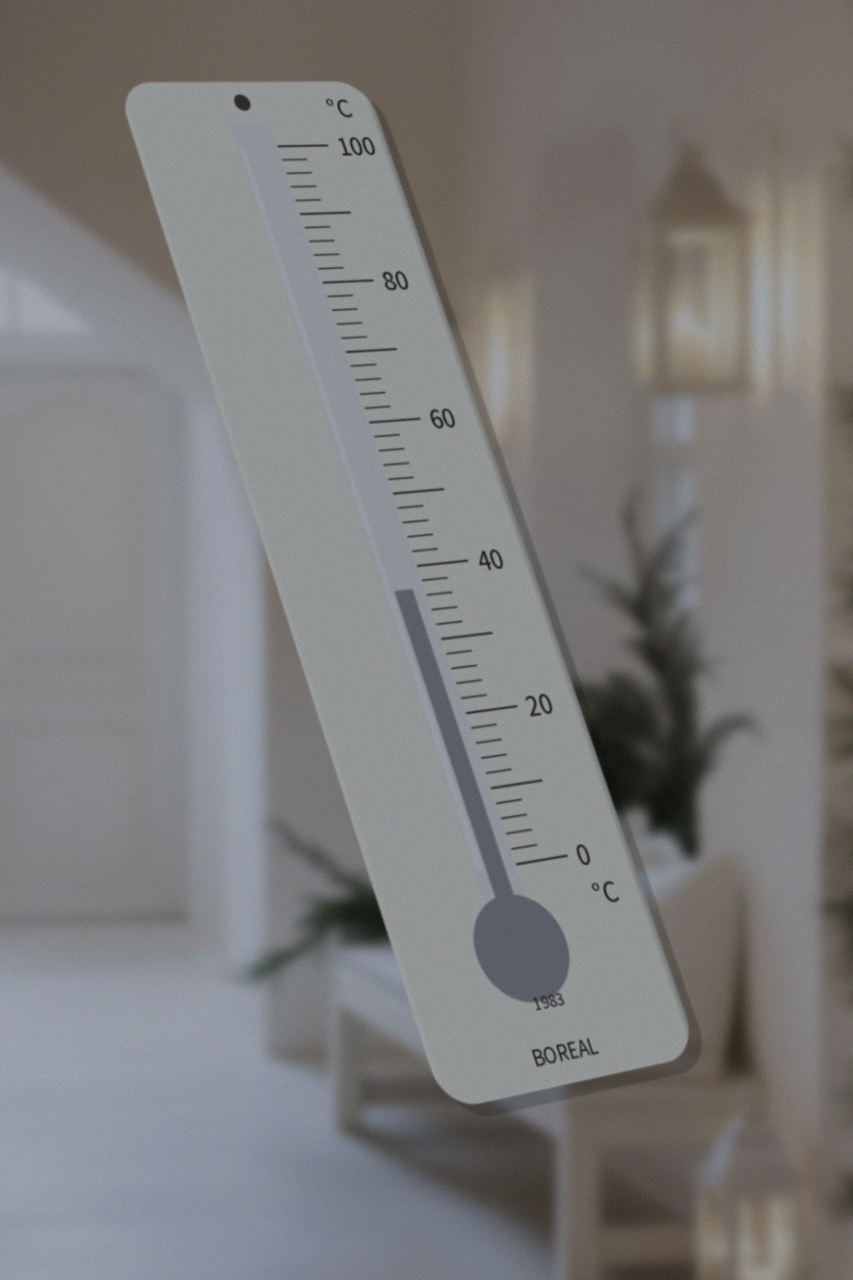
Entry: 37°C
